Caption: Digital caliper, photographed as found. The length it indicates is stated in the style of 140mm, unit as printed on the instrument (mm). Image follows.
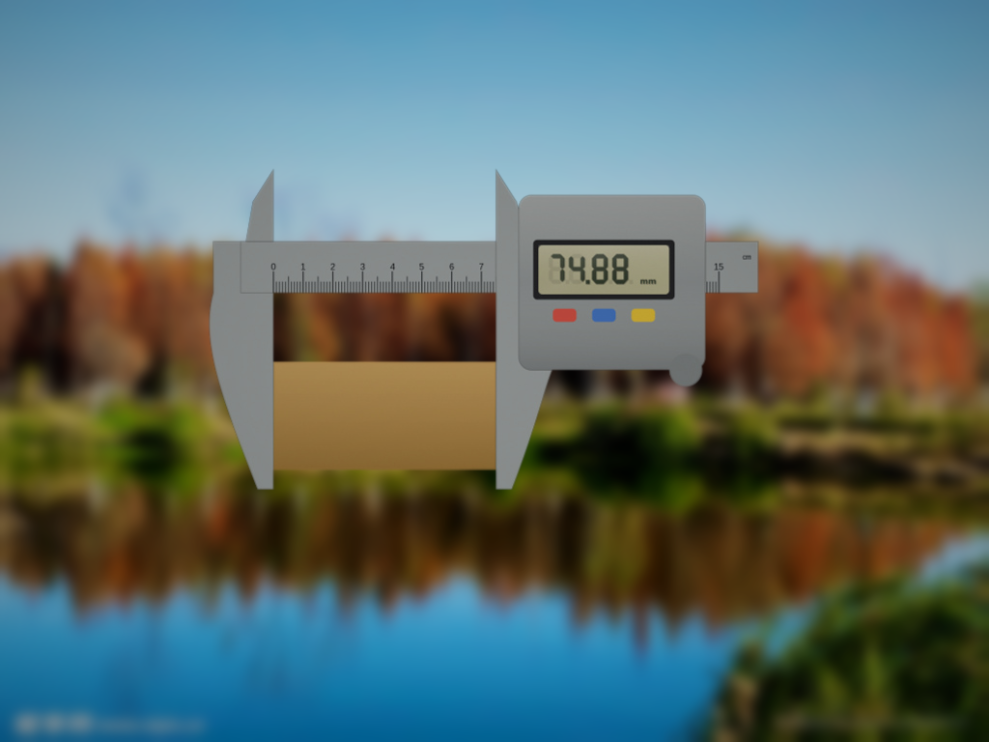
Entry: 74.88mm
